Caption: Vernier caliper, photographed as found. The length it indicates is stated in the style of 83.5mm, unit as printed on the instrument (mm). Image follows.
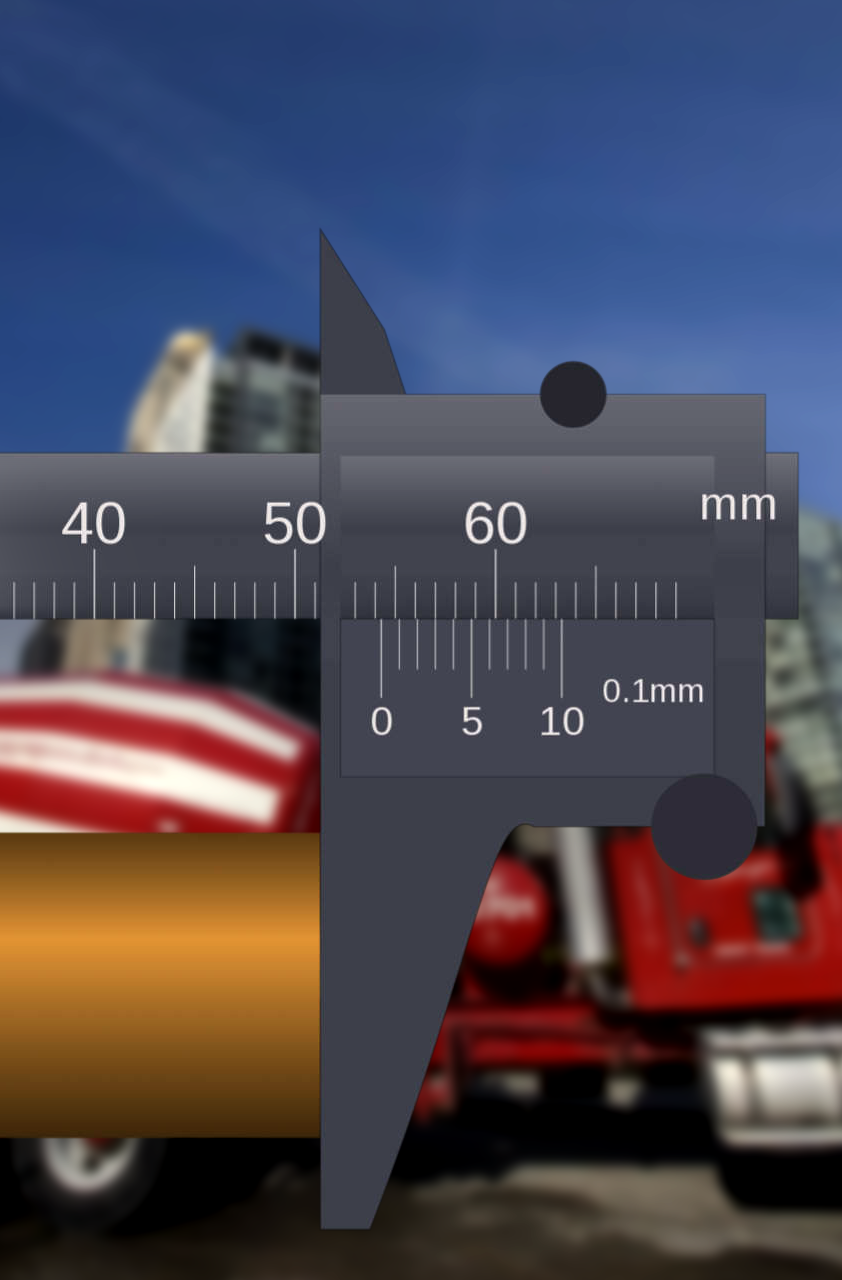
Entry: 54.3mm
